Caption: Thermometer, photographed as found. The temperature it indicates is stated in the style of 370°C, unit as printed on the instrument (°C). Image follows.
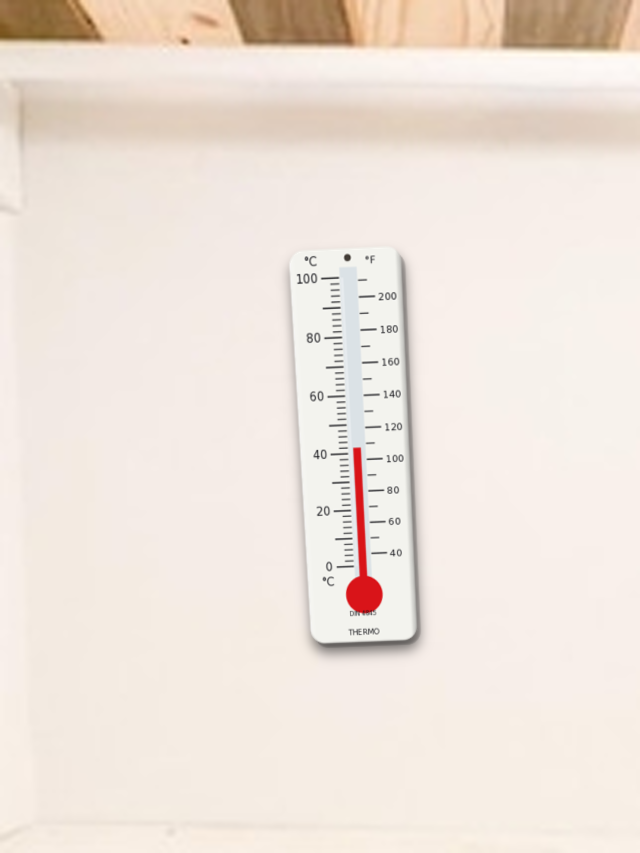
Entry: 42°C
